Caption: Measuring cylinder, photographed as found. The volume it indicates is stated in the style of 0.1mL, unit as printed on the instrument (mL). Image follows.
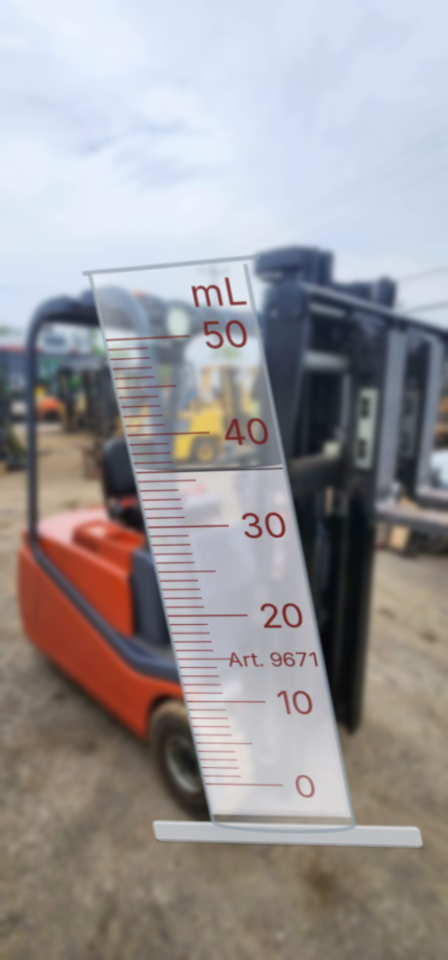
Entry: 36mL
